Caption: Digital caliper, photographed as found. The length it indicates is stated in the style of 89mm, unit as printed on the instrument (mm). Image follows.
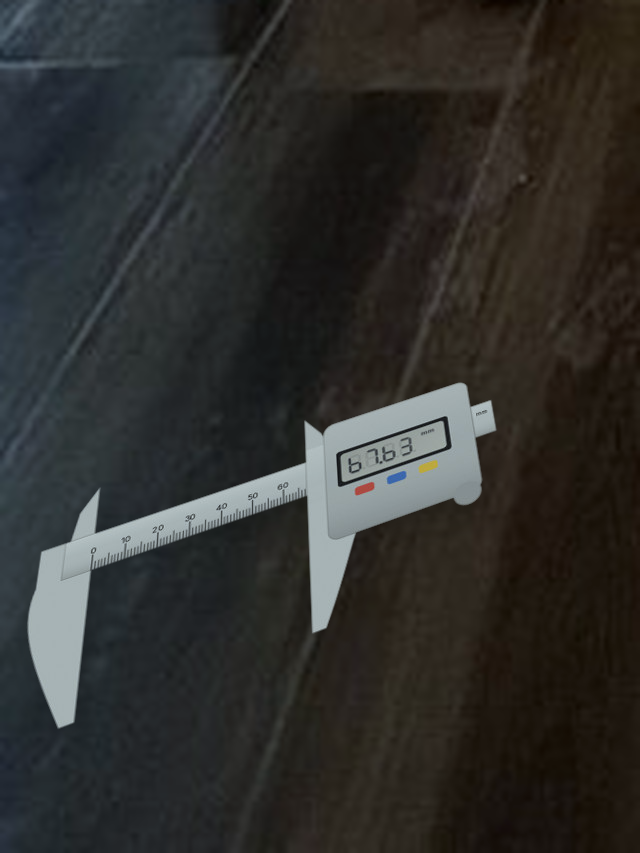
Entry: 67.63mm
